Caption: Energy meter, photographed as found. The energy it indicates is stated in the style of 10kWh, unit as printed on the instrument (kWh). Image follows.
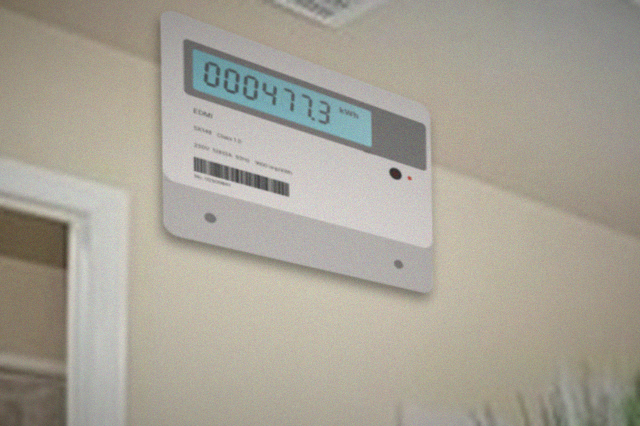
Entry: 477.3kWh
